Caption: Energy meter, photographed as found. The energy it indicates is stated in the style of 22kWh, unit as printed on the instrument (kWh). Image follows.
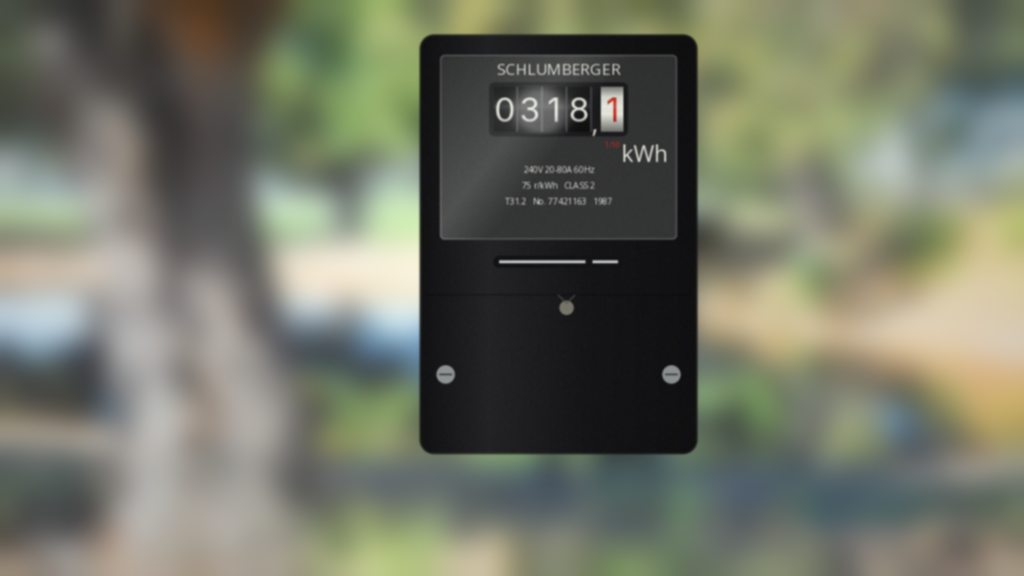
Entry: 318.1kWh
